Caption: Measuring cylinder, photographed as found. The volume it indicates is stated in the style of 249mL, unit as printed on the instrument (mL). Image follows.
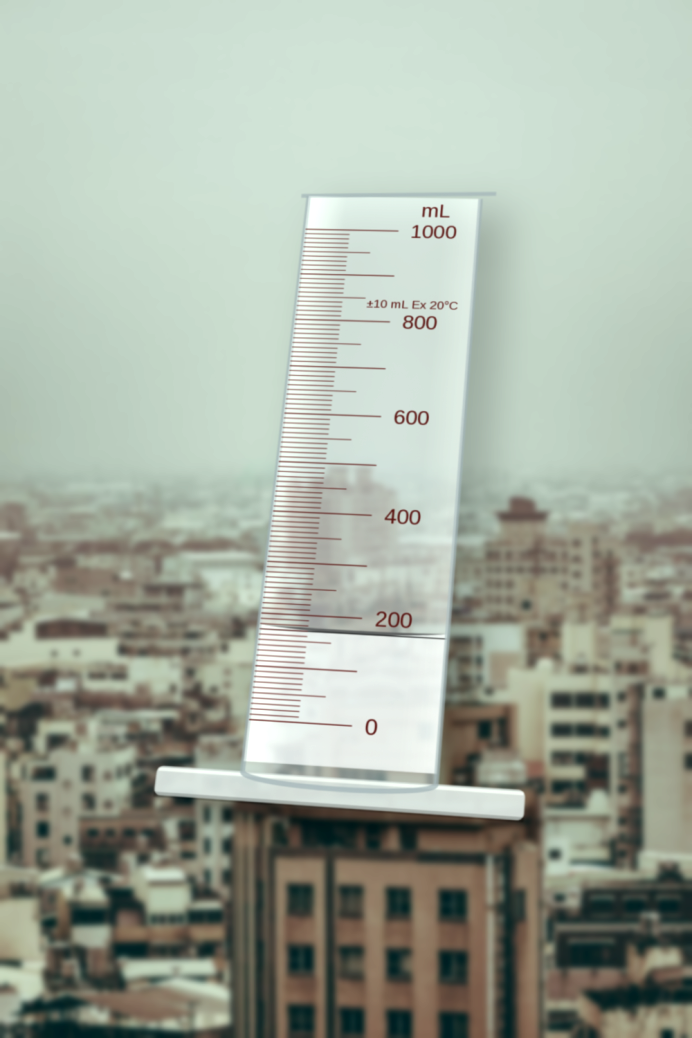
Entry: 170mL
